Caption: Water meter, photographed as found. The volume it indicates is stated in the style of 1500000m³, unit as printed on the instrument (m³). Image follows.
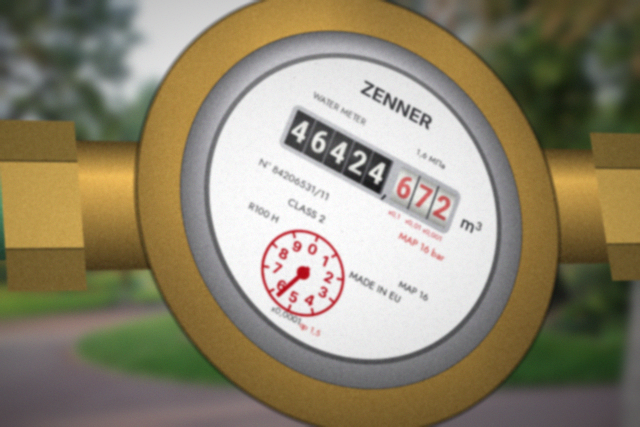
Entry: 46424.6725m³
